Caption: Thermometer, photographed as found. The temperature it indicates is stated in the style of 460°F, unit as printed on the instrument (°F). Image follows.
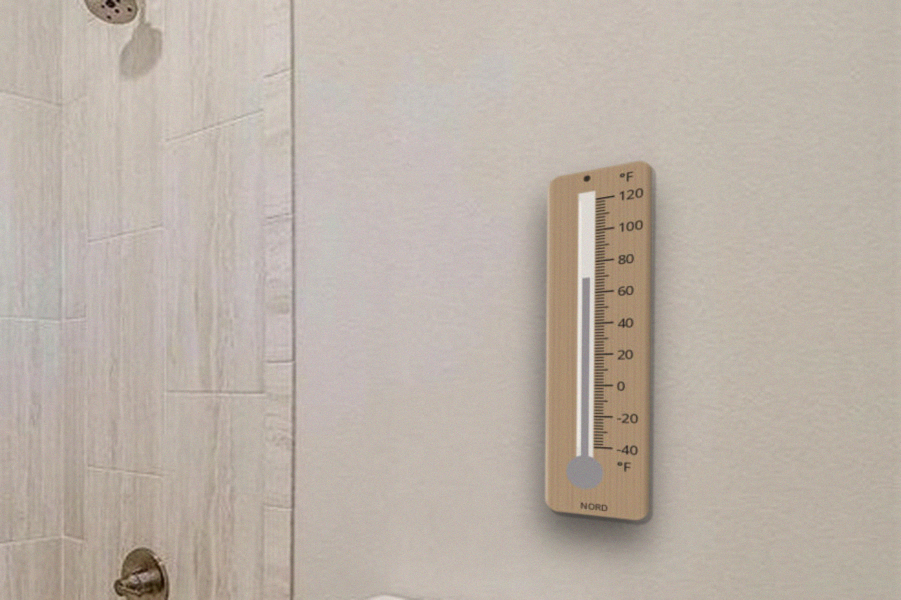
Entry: 70°F
